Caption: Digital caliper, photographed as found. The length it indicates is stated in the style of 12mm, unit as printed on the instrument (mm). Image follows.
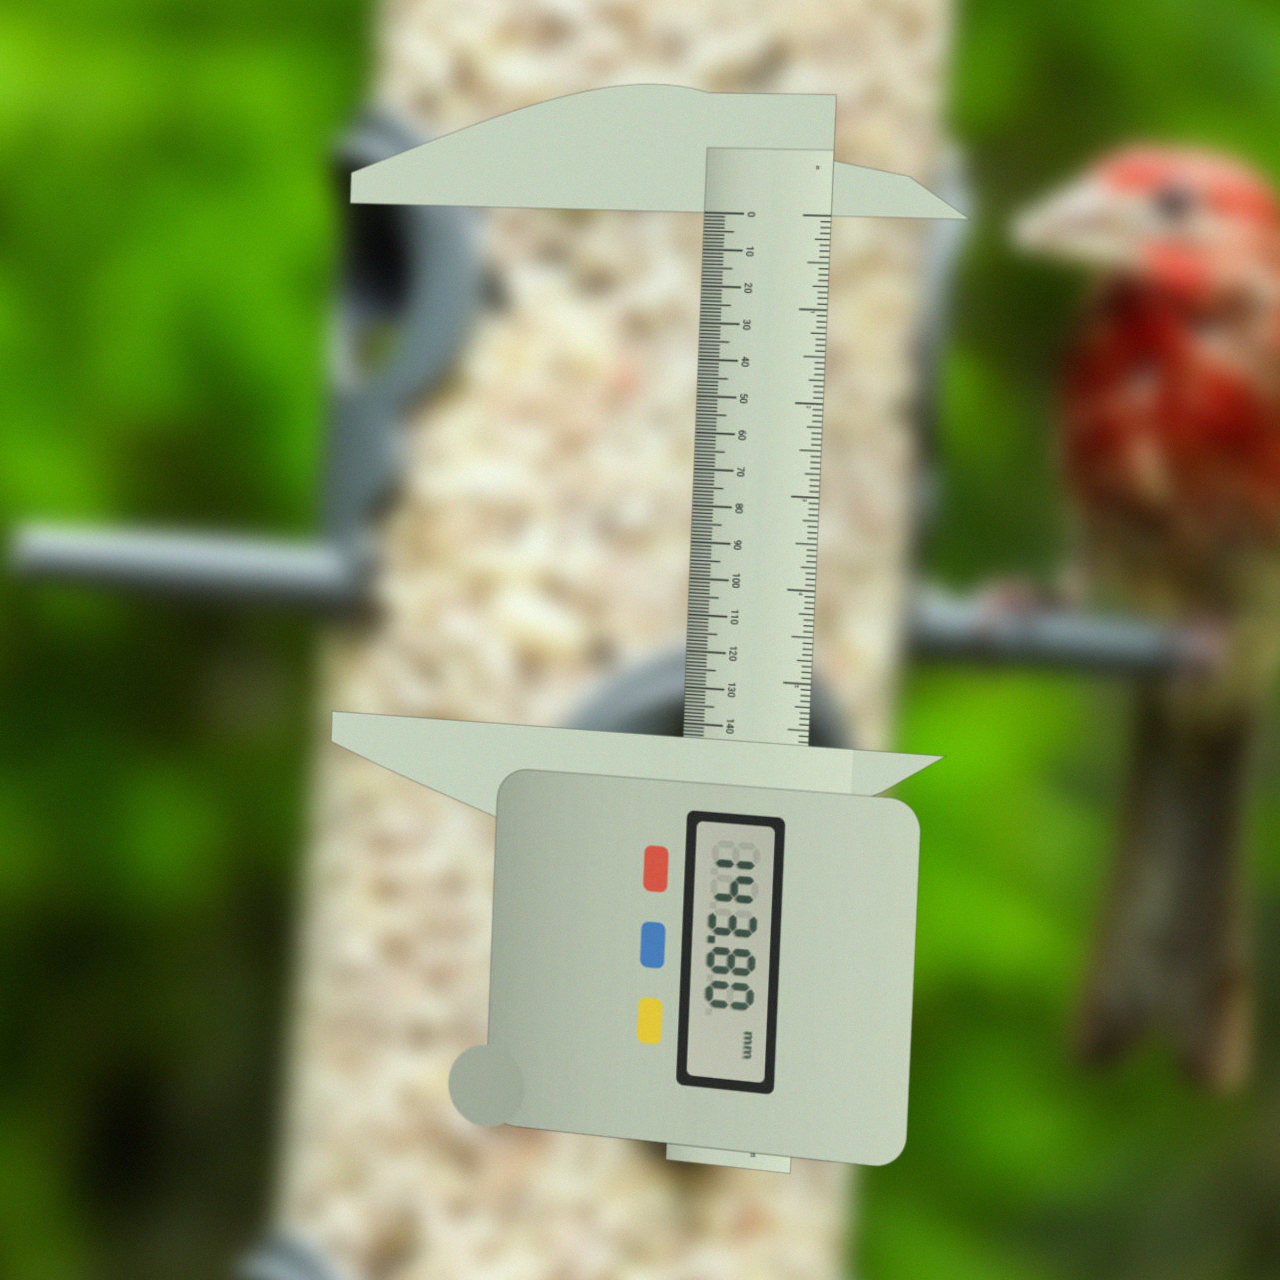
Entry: 143.80mm
